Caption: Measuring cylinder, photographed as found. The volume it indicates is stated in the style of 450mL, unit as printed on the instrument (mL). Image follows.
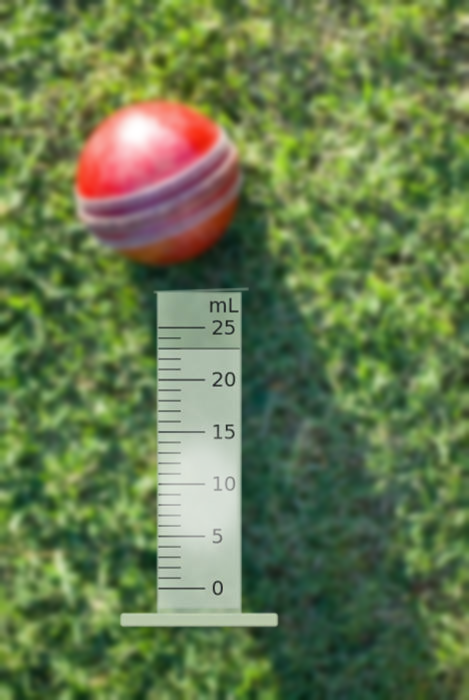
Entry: 23mL
